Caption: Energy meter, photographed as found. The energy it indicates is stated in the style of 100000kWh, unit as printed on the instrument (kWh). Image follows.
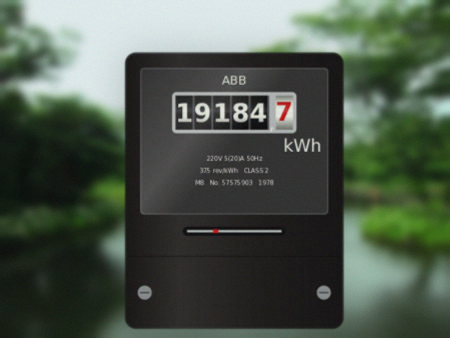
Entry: 19184.7kWh
